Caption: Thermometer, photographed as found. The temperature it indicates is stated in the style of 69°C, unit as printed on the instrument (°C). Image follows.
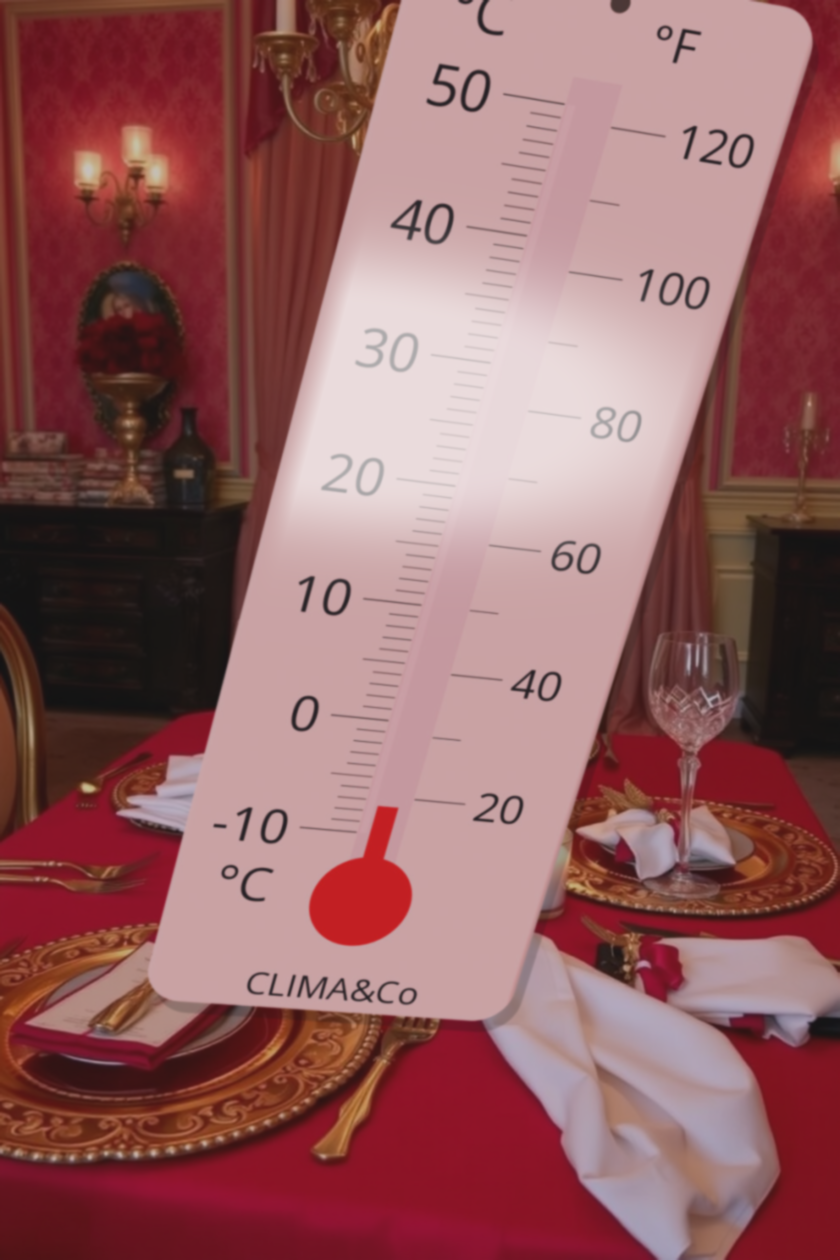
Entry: -7.5°C
